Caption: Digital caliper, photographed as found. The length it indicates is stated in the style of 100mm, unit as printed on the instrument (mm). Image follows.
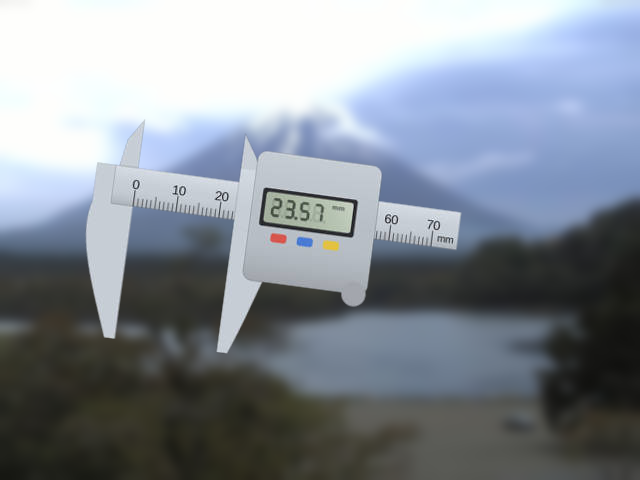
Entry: 23.57mm
